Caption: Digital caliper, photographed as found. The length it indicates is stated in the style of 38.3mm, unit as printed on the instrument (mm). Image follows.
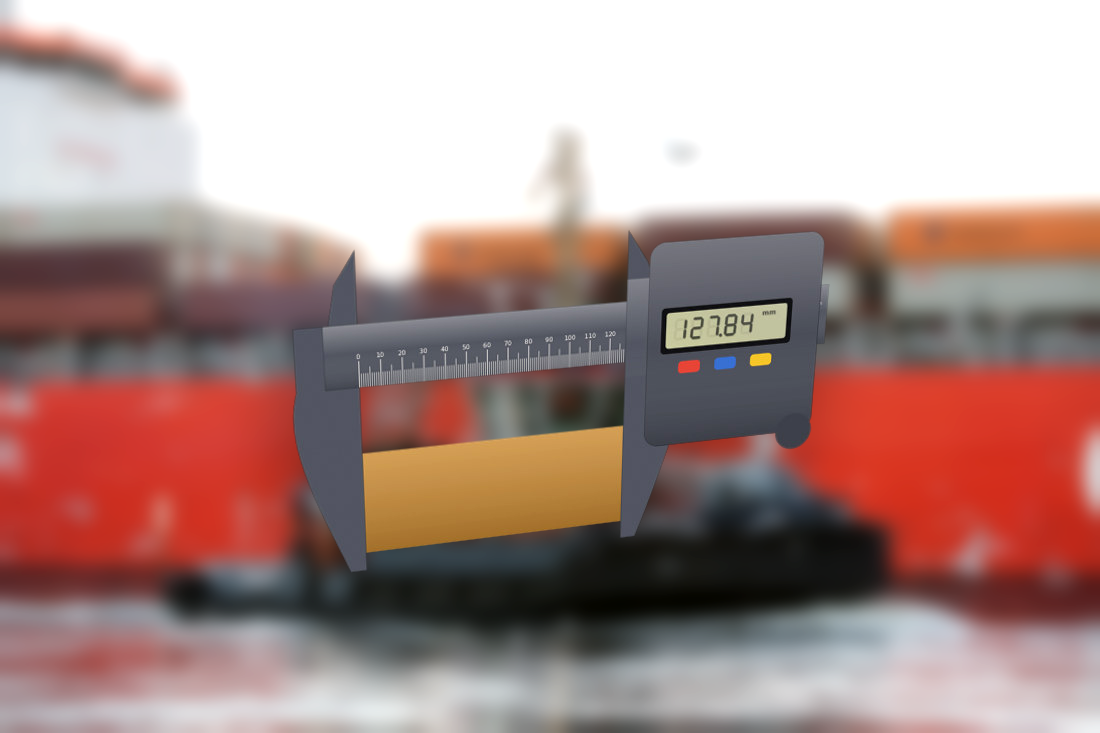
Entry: 127.84mm
